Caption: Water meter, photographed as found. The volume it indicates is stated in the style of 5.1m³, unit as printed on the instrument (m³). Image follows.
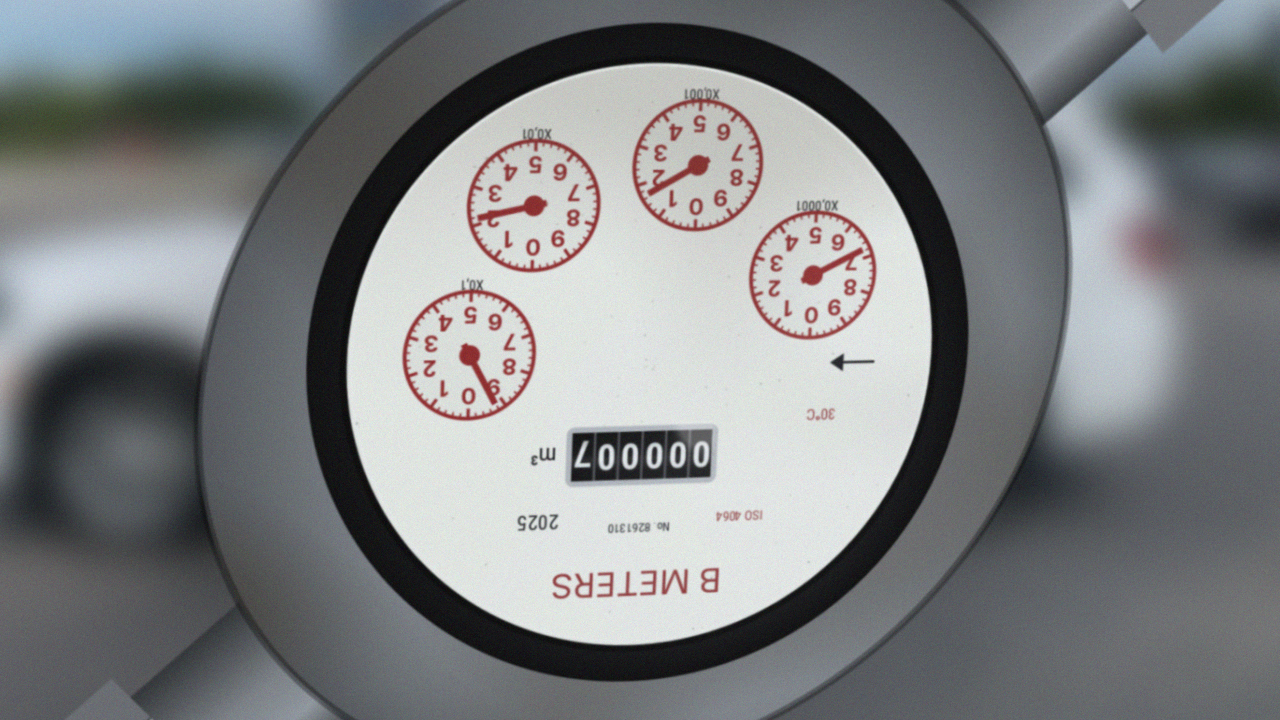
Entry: 6.9216m³
